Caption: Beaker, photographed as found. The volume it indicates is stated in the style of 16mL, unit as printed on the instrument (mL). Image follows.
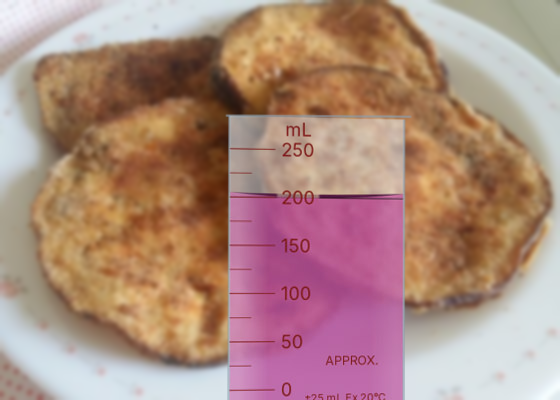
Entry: 200mL
